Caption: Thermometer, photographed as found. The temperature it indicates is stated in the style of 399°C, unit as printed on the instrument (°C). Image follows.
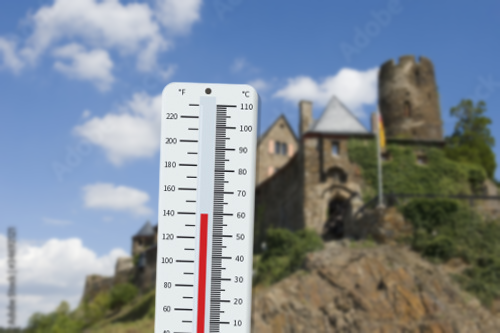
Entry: 60°C
